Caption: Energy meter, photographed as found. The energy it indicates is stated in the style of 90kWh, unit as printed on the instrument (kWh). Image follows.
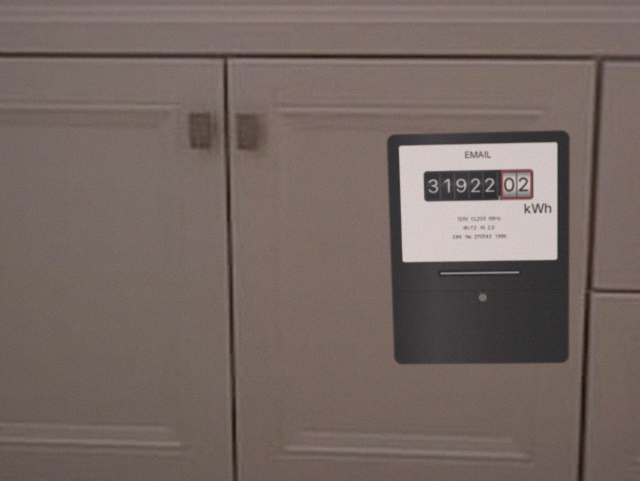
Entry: 31922.02kWh
